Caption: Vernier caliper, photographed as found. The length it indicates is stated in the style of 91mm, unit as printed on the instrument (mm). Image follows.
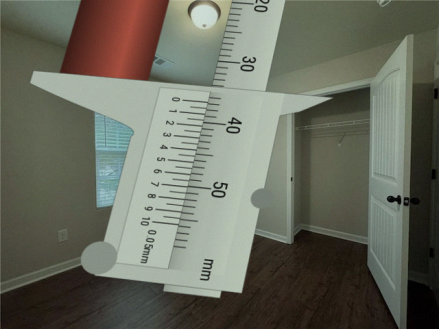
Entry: 36.8mm
